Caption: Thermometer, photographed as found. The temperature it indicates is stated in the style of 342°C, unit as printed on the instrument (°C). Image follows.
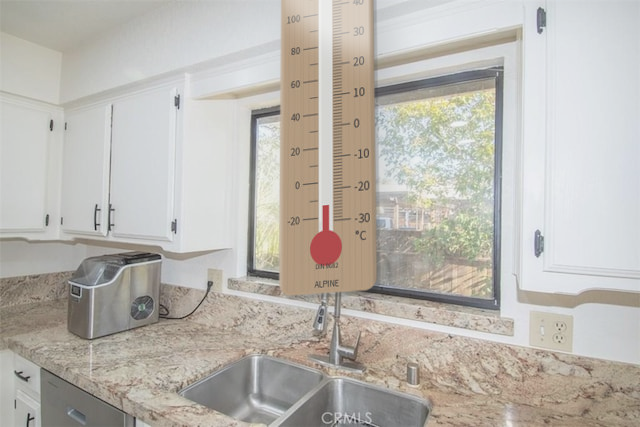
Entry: -25°C
